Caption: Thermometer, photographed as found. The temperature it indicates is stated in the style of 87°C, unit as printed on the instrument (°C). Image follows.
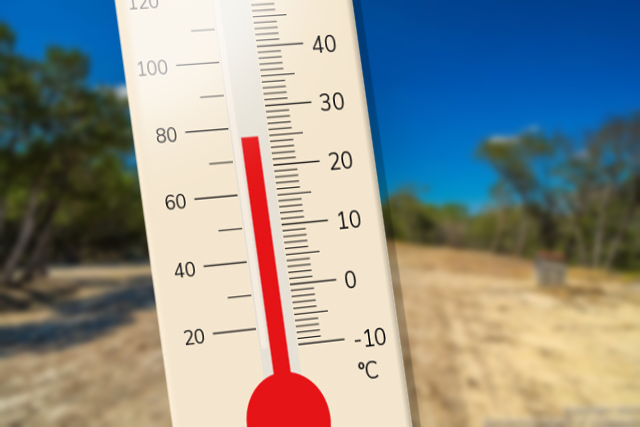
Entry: 25°C
